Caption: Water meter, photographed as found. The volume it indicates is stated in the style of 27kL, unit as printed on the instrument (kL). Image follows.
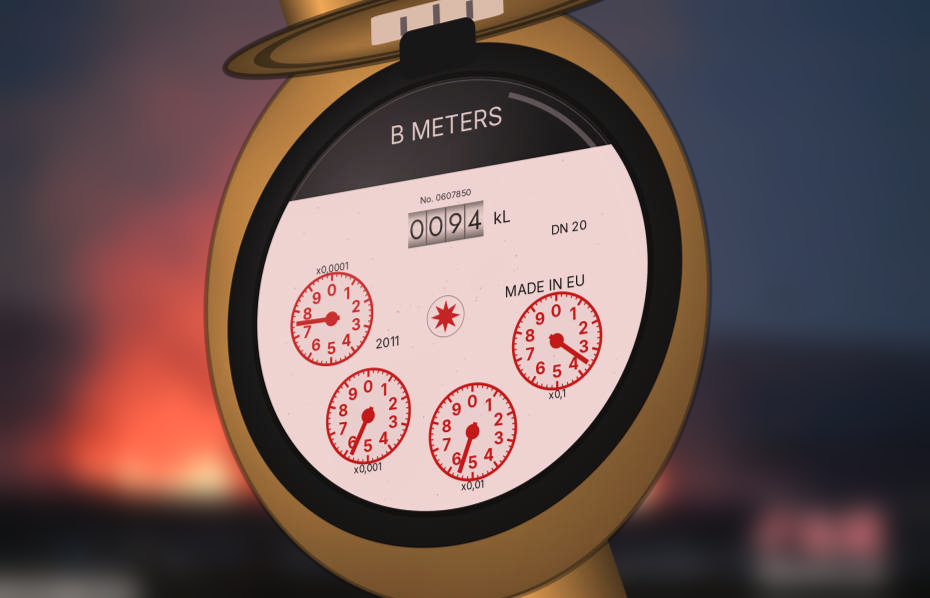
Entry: 94.3557kL
